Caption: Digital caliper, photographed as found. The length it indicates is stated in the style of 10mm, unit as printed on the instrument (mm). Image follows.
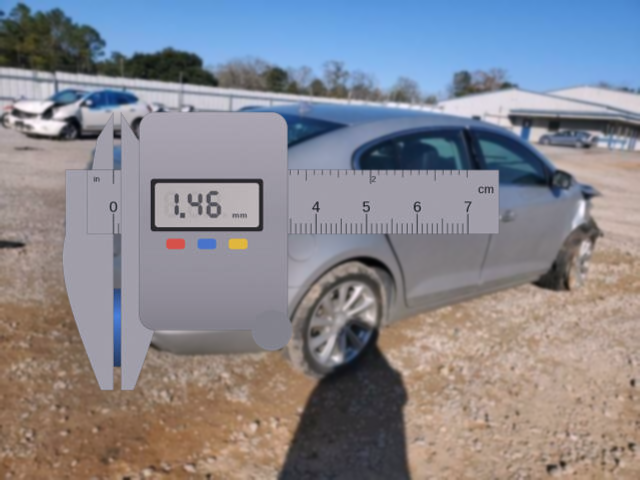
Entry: 1.46mm
